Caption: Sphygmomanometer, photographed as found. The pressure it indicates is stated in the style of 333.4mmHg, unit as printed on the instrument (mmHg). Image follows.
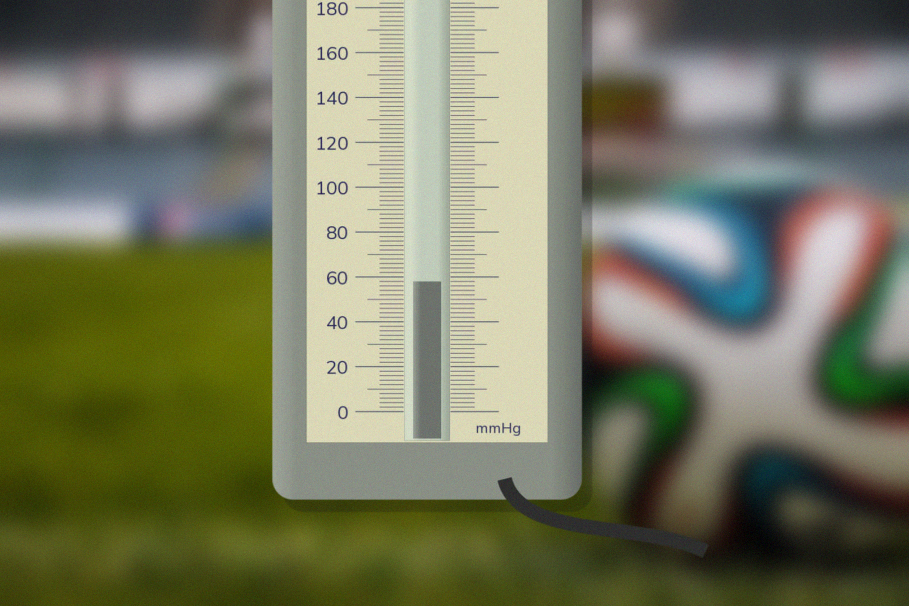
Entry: 58mmHg
